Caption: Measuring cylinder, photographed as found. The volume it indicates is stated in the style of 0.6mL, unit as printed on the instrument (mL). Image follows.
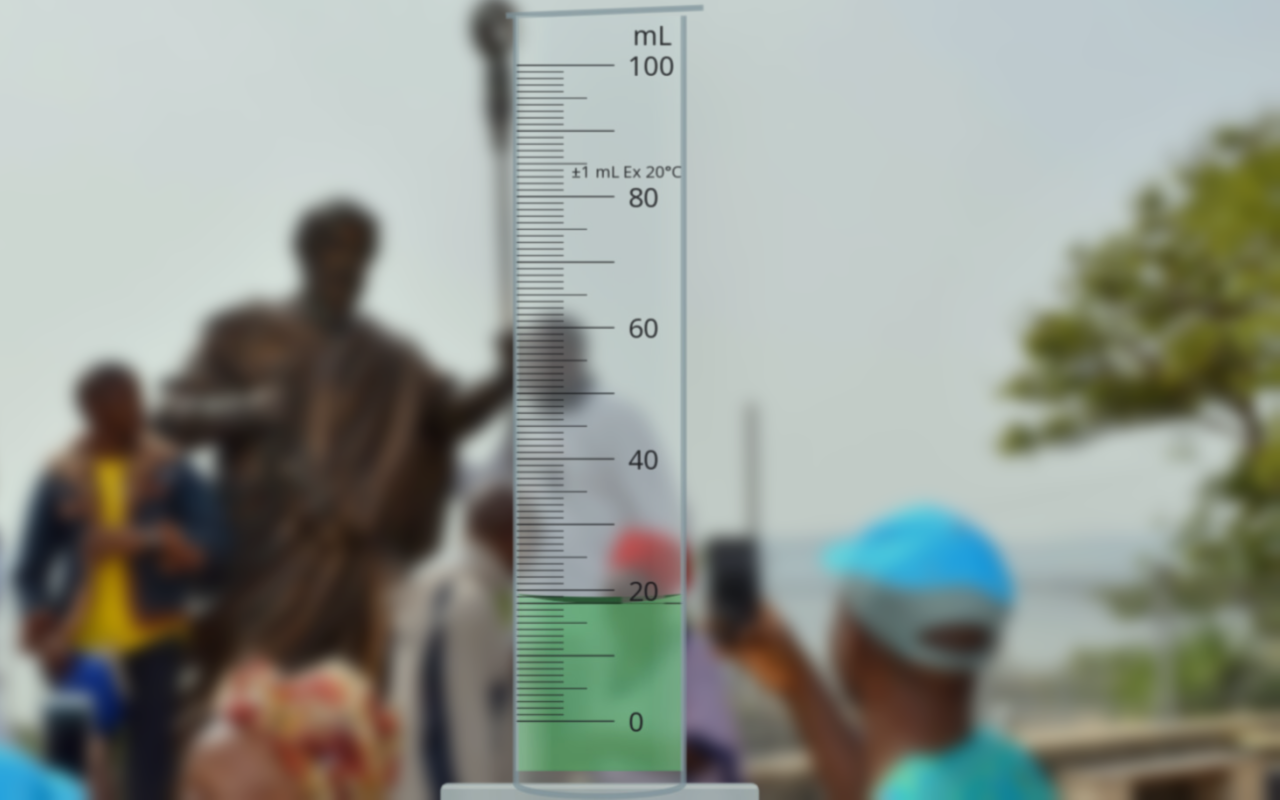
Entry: 18mL
